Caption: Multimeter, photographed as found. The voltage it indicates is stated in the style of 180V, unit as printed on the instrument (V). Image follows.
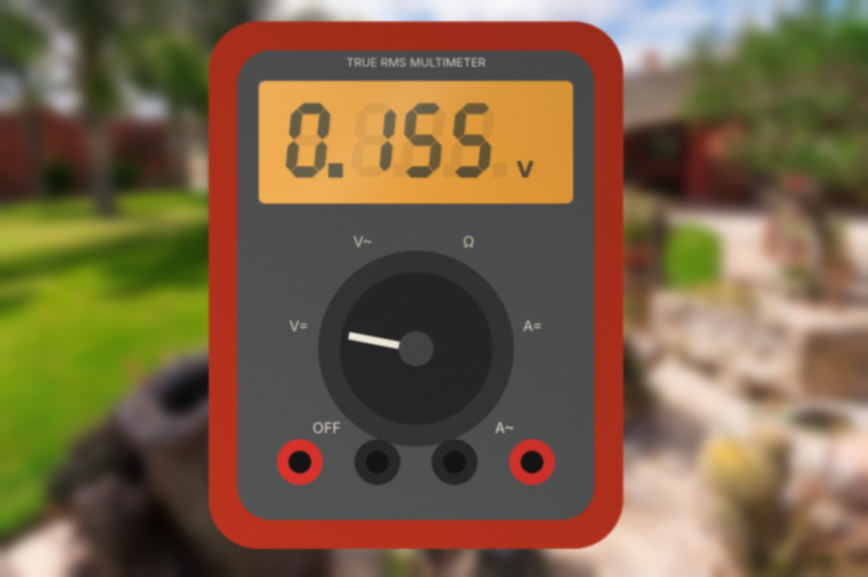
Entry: 0.155V
